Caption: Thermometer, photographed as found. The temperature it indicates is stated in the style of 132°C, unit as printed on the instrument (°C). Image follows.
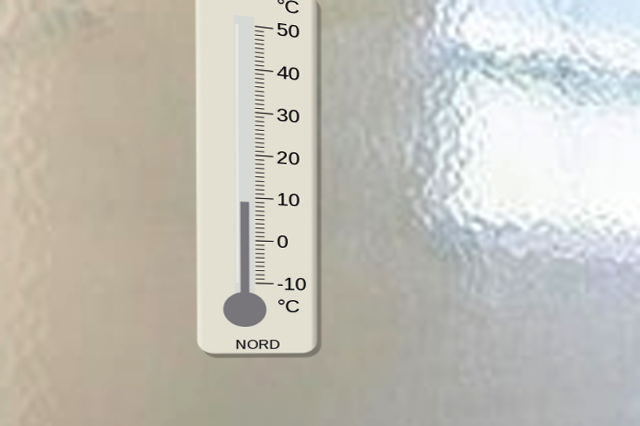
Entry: 9°C
